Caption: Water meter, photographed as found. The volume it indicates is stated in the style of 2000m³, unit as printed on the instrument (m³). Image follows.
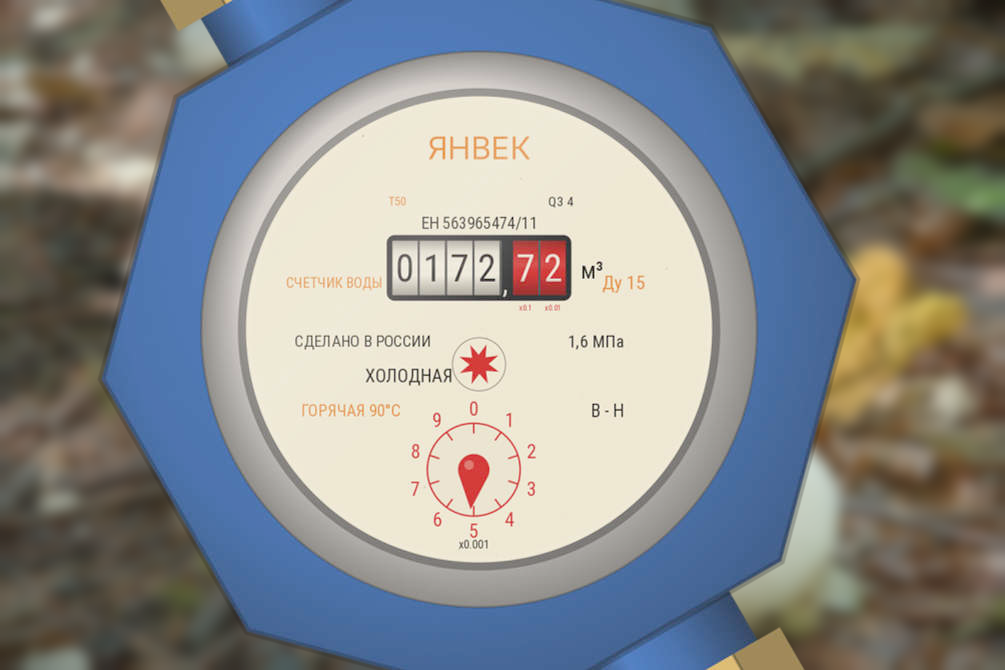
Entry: 172.725m³
